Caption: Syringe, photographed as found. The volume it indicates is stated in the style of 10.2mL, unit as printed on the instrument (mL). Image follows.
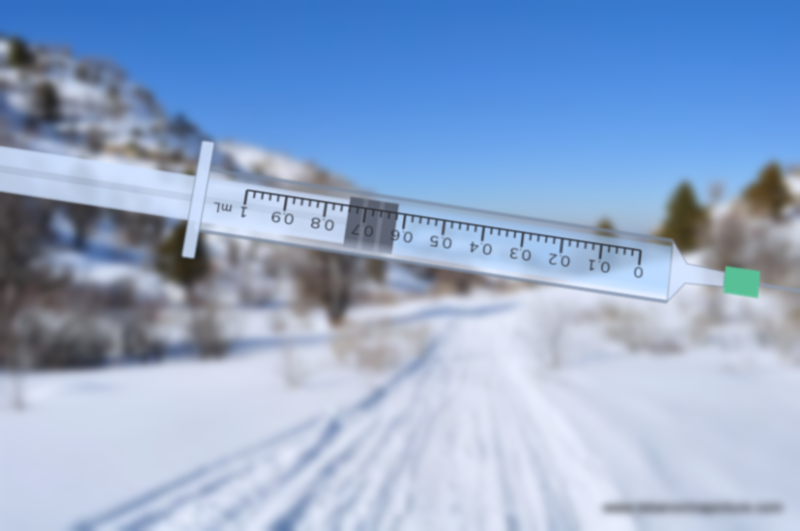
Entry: 0.62mL
